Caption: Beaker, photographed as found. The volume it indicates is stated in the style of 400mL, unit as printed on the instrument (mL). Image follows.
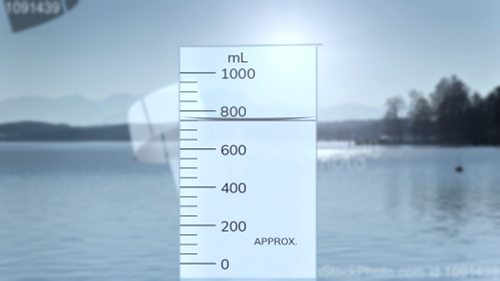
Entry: 750mL
